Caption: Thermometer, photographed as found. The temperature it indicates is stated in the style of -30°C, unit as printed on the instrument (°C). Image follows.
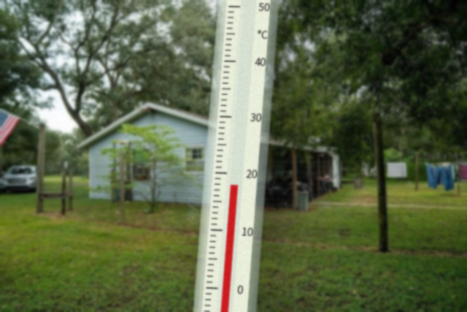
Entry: 18°C
